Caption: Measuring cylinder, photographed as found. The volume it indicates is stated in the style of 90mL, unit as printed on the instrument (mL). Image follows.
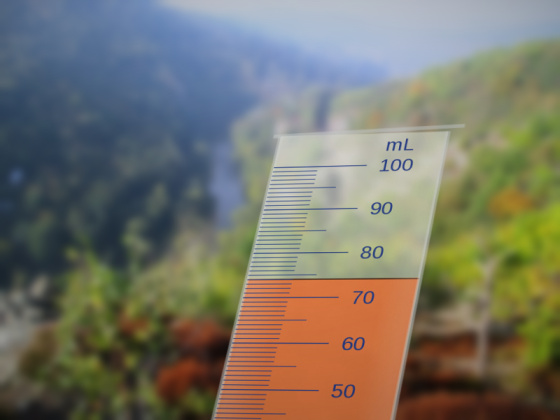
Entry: 74mL
